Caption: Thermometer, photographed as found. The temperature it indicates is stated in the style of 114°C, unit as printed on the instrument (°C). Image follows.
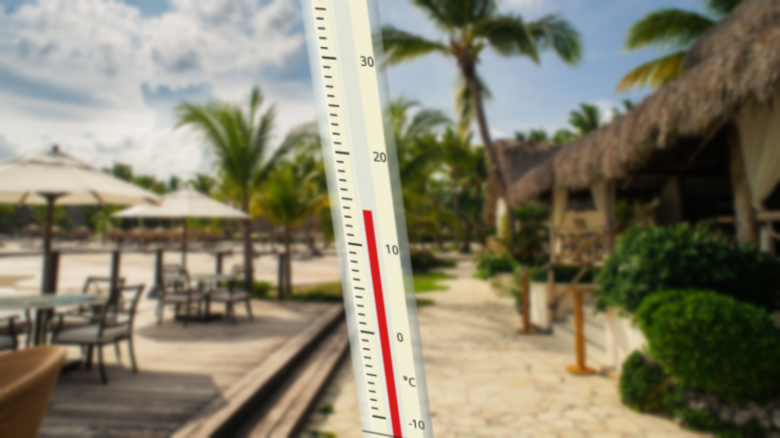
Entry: 14°C
